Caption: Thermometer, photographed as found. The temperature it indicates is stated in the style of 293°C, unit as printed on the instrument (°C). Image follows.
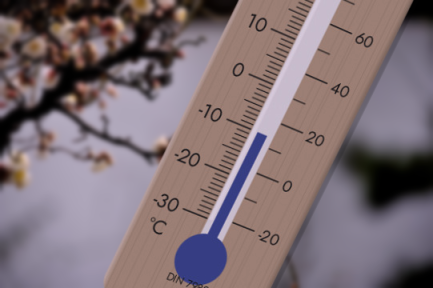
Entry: -10°C
